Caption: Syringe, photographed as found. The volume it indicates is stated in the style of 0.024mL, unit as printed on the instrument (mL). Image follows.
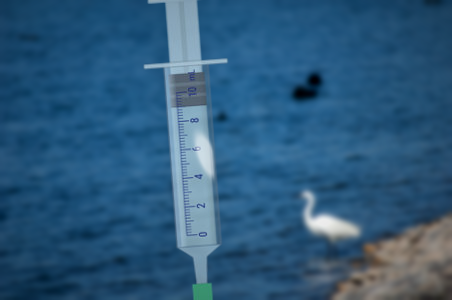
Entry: 9mL
